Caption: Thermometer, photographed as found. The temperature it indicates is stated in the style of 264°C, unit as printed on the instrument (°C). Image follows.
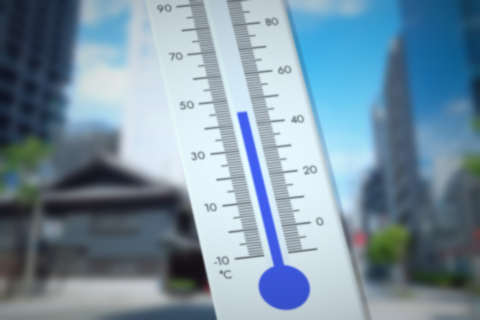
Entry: 45°C
